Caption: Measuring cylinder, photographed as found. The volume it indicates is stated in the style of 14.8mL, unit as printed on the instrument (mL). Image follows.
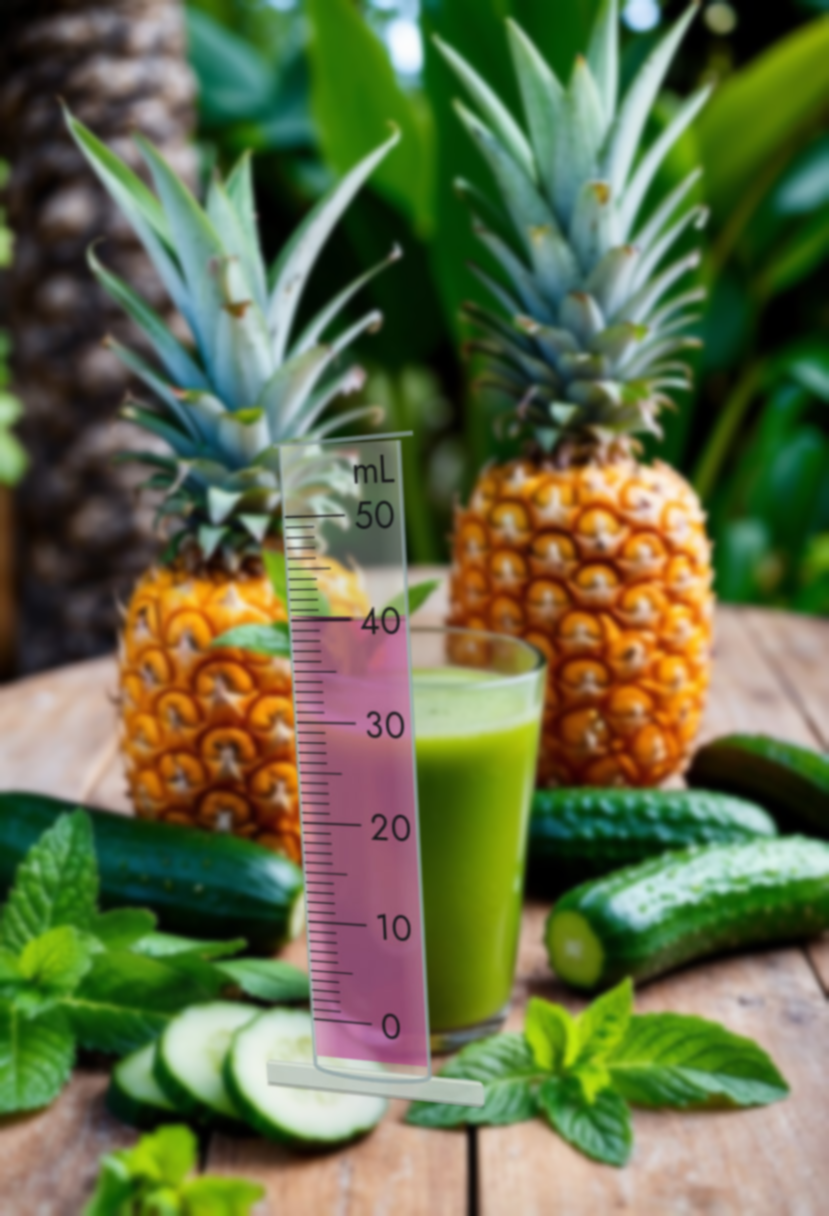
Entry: 40mL
